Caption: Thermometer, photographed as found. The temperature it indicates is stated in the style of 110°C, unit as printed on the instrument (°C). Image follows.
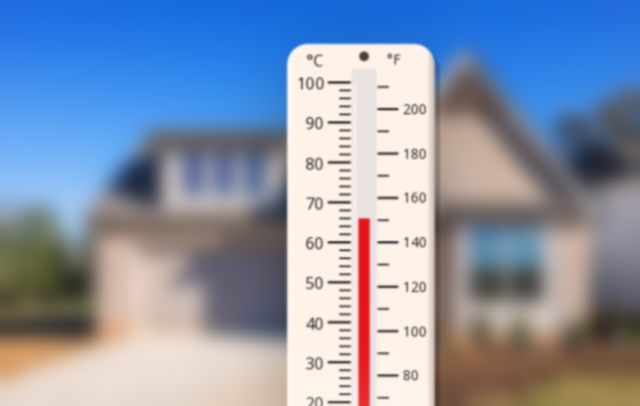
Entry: 66°C
